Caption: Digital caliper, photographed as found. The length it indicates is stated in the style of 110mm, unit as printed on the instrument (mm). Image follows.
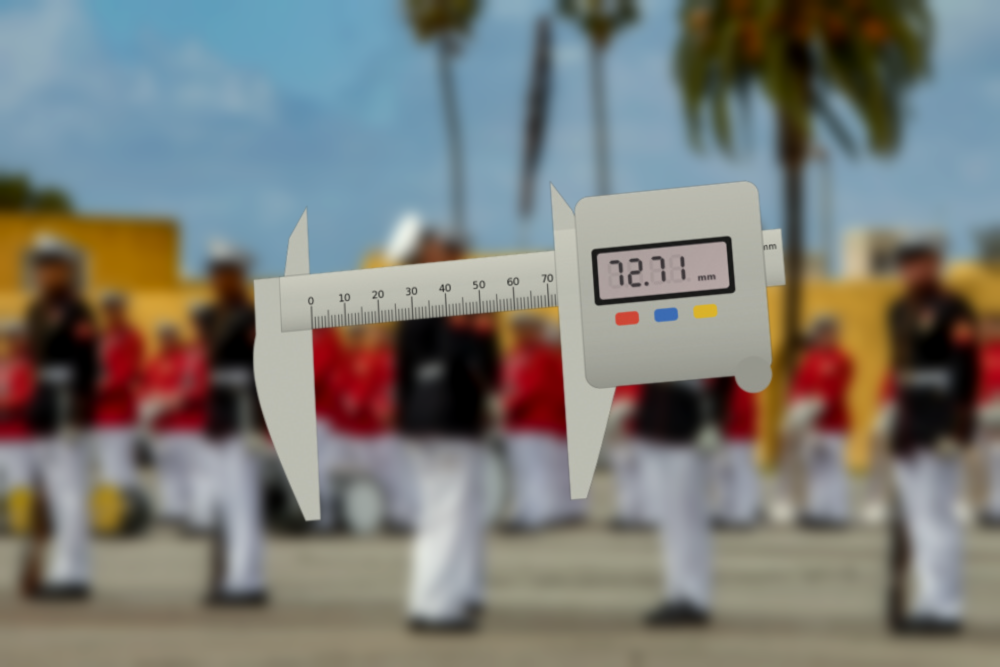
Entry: 72.71mm
